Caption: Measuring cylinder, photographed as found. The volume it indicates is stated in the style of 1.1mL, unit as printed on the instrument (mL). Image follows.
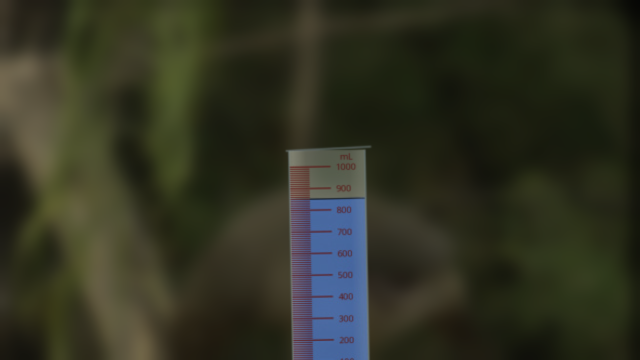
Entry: 850mL
